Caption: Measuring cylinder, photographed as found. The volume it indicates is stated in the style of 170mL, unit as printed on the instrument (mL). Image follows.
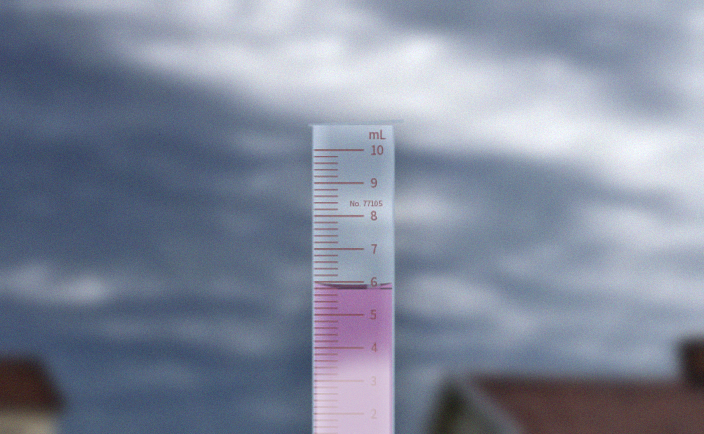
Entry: 5.8mL
